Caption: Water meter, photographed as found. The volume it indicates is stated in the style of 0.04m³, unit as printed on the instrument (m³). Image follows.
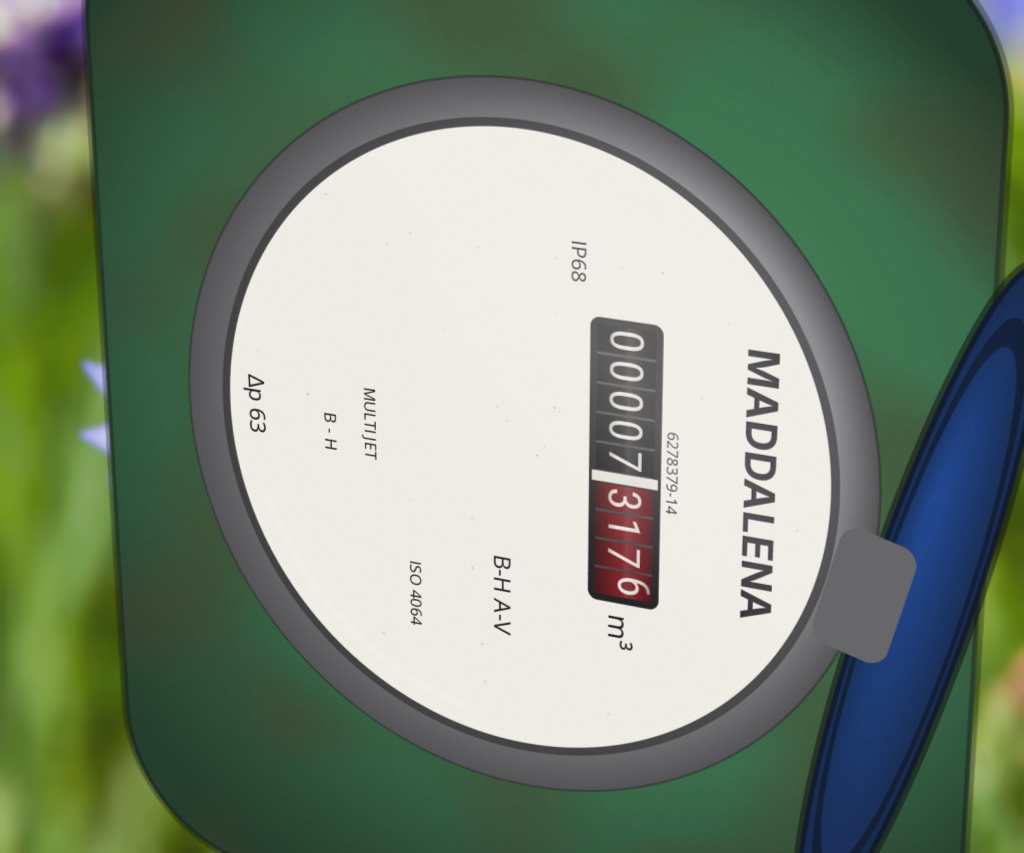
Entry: 7.3176m³
